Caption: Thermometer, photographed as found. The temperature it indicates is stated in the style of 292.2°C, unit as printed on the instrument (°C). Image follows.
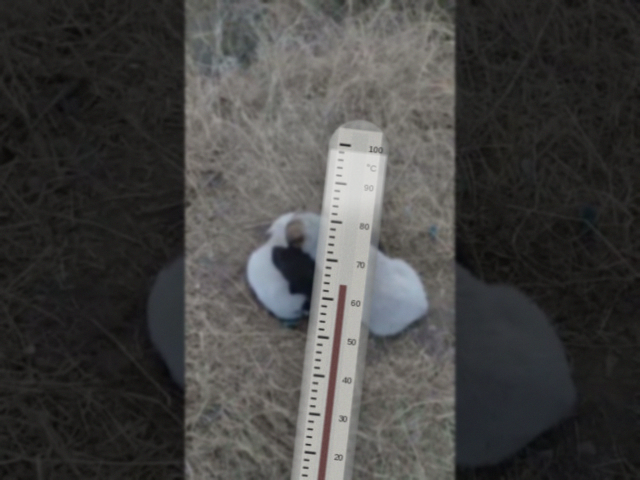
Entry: 64°C
